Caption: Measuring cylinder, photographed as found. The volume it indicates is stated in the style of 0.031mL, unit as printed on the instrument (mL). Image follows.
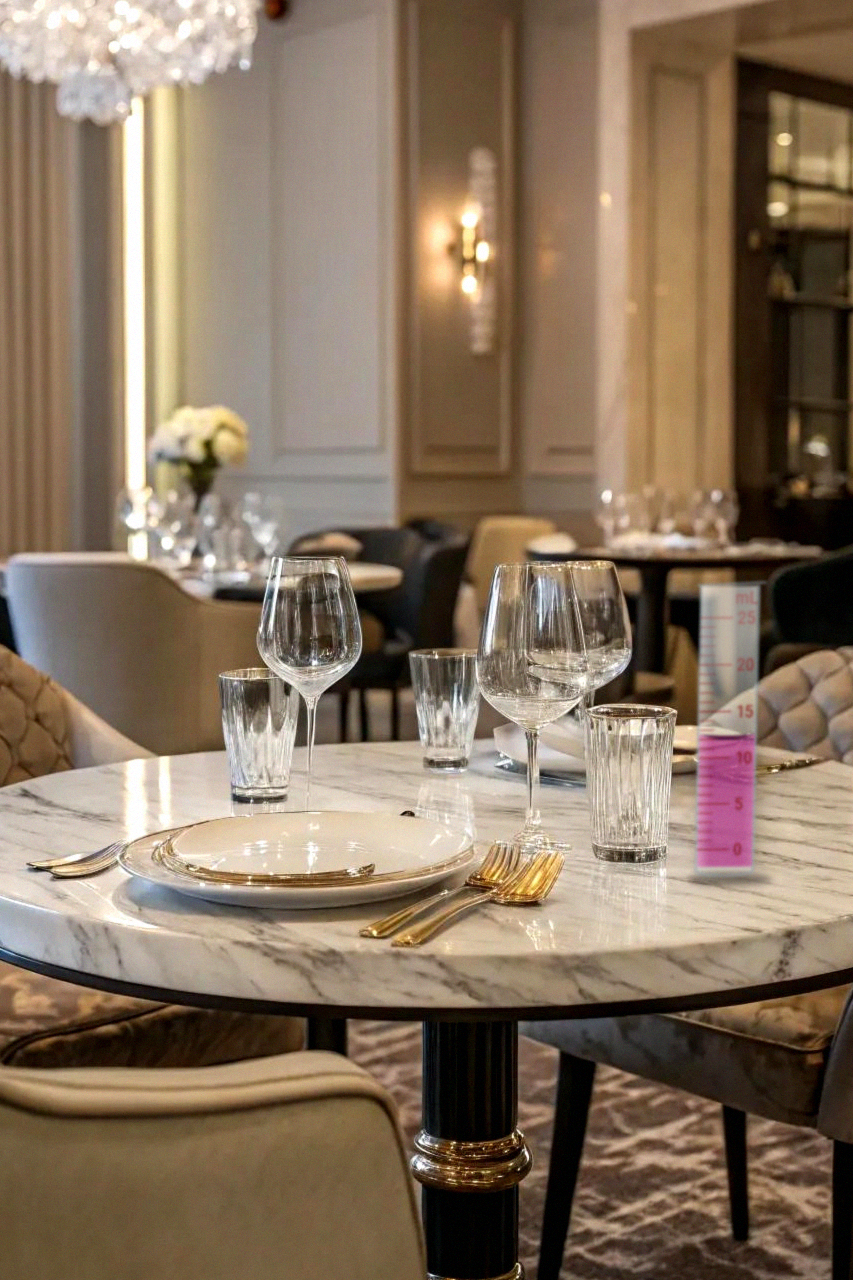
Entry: 12mL
